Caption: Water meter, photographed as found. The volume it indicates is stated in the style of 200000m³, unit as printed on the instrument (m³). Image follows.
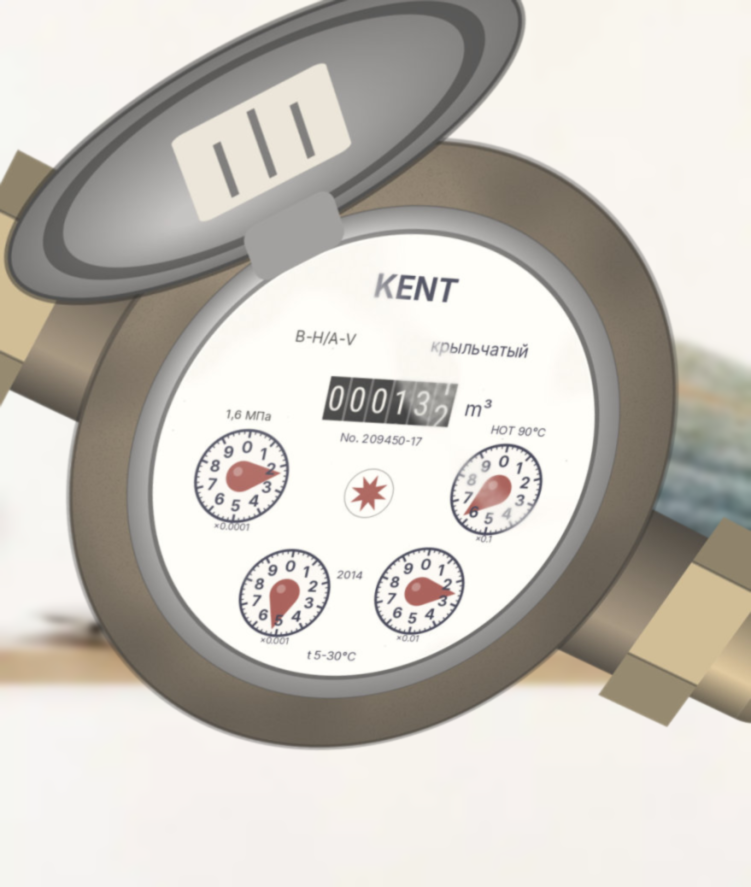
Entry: 131.6252m³
